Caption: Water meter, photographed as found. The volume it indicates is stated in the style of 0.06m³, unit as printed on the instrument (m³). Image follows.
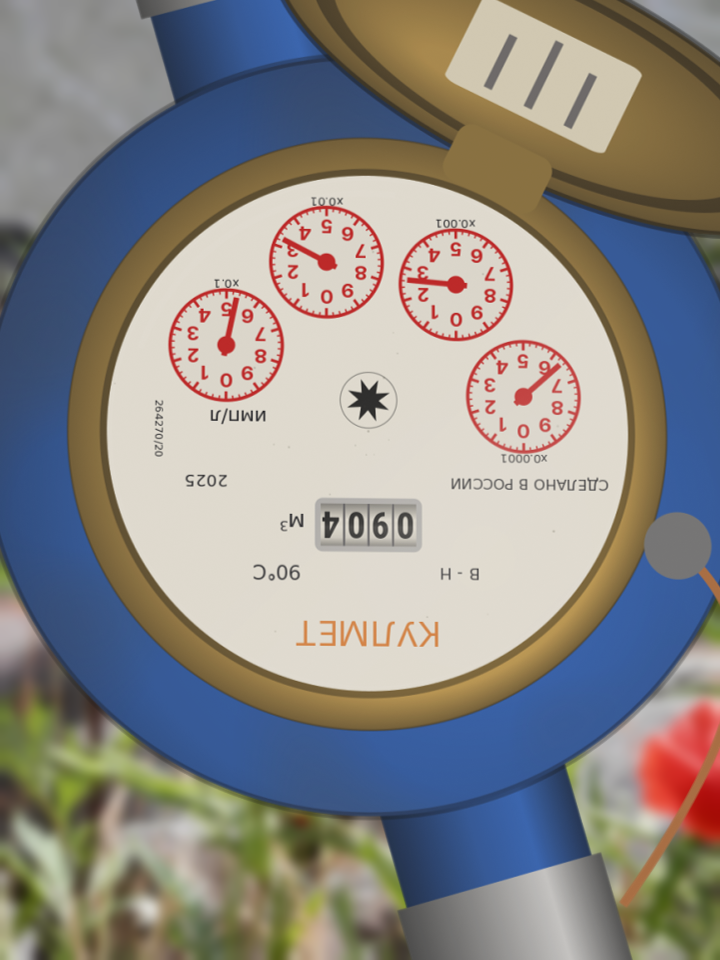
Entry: 904.5326m³
